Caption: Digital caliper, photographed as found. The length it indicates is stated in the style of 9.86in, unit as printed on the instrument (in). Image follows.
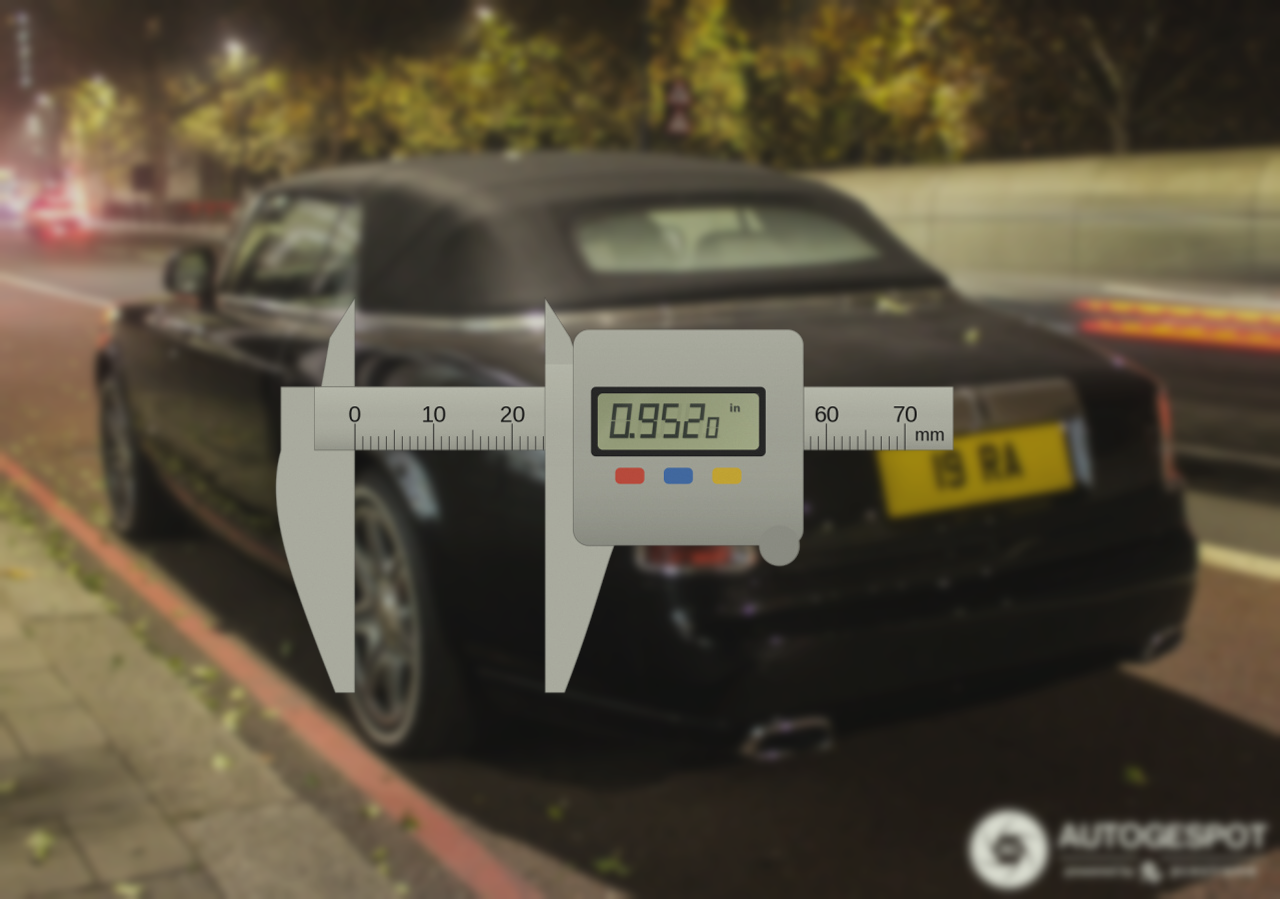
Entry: 0.9520in
